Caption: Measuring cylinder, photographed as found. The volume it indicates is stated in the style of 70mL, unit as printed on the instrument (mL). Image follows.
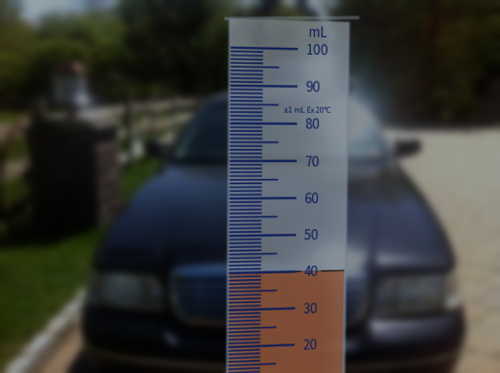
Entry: 40mL
